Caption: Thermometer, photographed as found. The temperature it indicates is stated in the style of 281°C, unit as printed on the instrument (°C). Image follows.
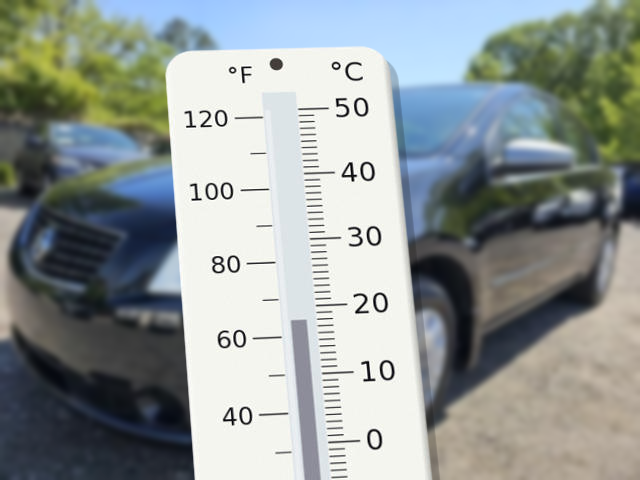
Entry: 18°C
